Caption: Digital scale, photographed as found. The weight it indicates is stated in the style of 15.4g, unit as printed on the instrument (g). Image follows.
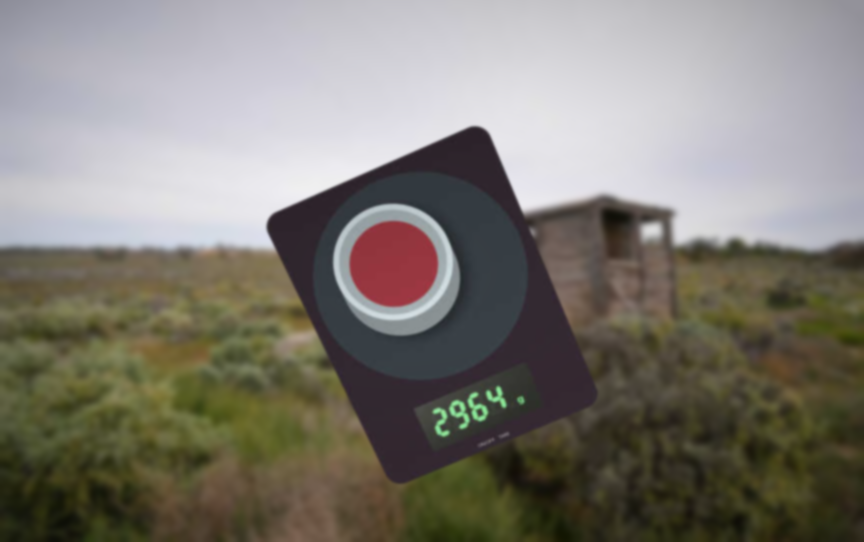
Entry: 2964g
